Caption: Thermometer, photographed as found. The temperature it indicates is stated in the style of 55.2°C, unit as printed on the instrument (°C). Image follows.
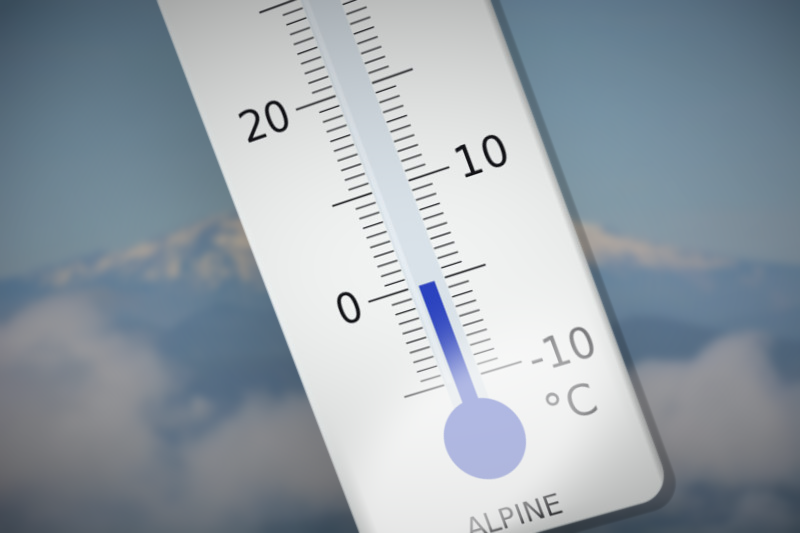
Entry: 0°C
